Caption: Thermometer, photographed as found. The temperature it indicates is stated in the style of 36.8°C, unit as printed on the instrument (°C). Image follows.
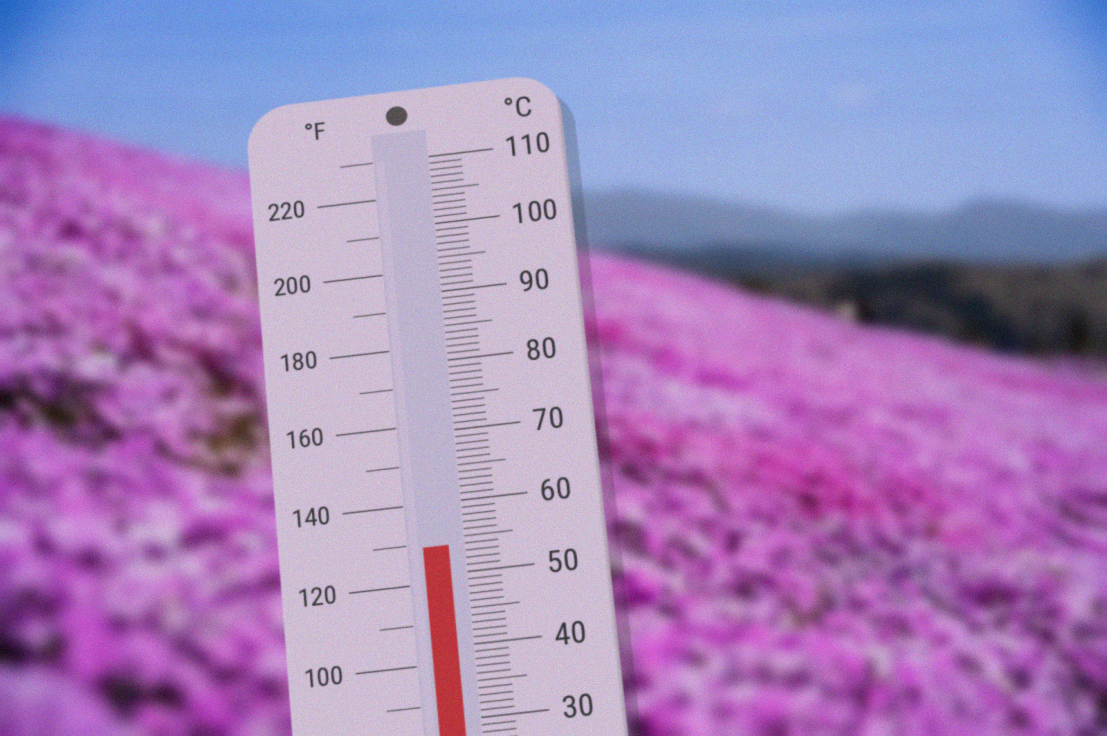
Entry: 54°C
